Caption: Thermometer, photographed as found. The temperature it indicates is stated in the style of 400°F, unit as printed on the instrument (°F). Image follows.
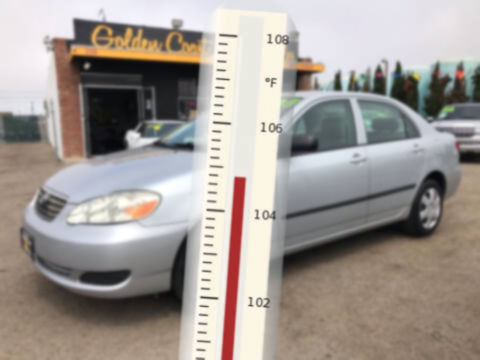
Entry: 104.8°F
